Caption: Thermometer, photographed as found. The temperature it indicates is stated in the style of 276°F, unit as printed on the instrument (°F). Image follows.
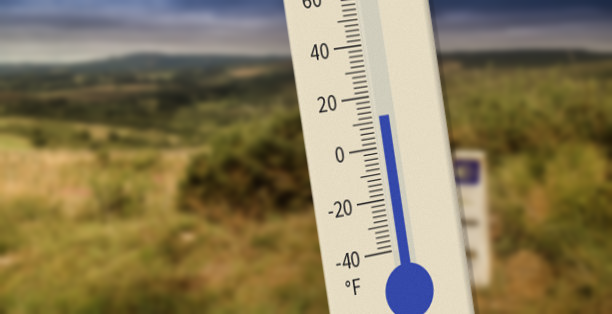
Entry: 12°F
